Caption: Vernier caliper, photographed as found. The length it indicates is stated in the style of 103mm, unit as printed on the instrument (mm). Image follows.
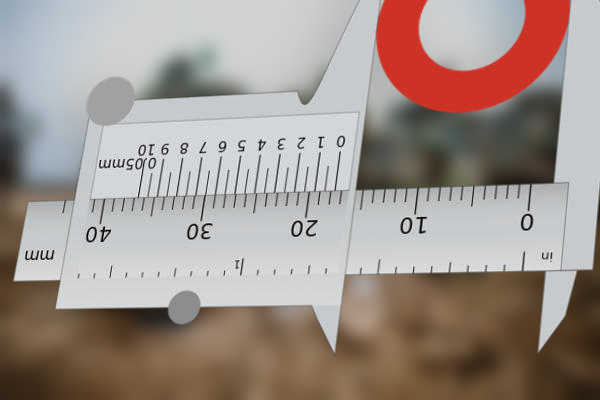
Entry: 17.6mm
